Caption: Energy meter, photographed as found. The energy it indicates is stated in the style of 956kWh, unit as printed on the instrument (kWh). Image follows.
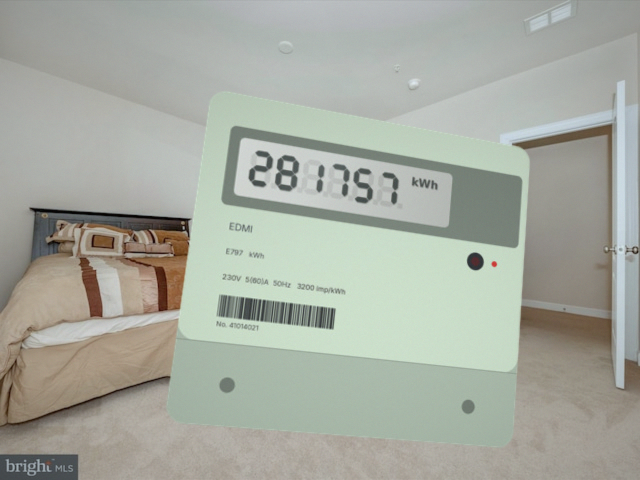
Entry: 281757kWh
